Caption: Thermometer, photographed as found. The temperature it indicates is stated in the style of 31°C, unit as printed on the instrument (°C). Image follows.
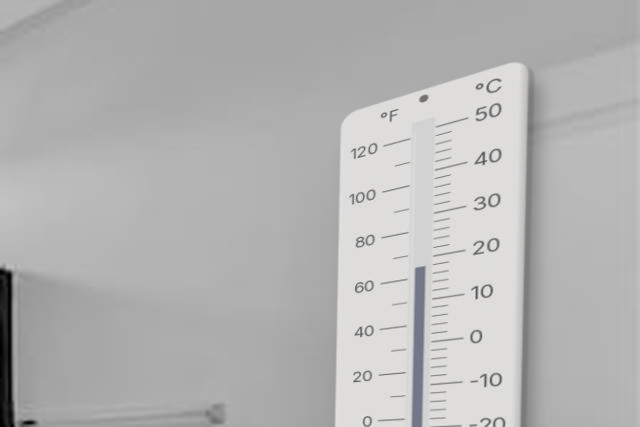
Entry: 18°C
